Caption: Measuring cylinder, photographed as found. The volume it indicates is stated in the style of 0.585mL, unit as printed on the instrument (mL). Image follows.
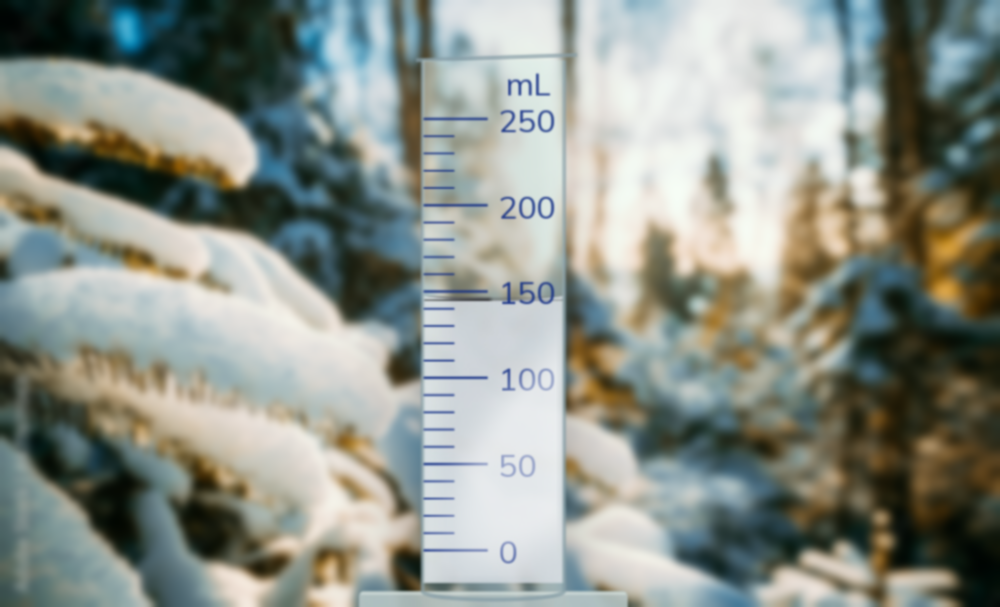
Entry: 145mL
